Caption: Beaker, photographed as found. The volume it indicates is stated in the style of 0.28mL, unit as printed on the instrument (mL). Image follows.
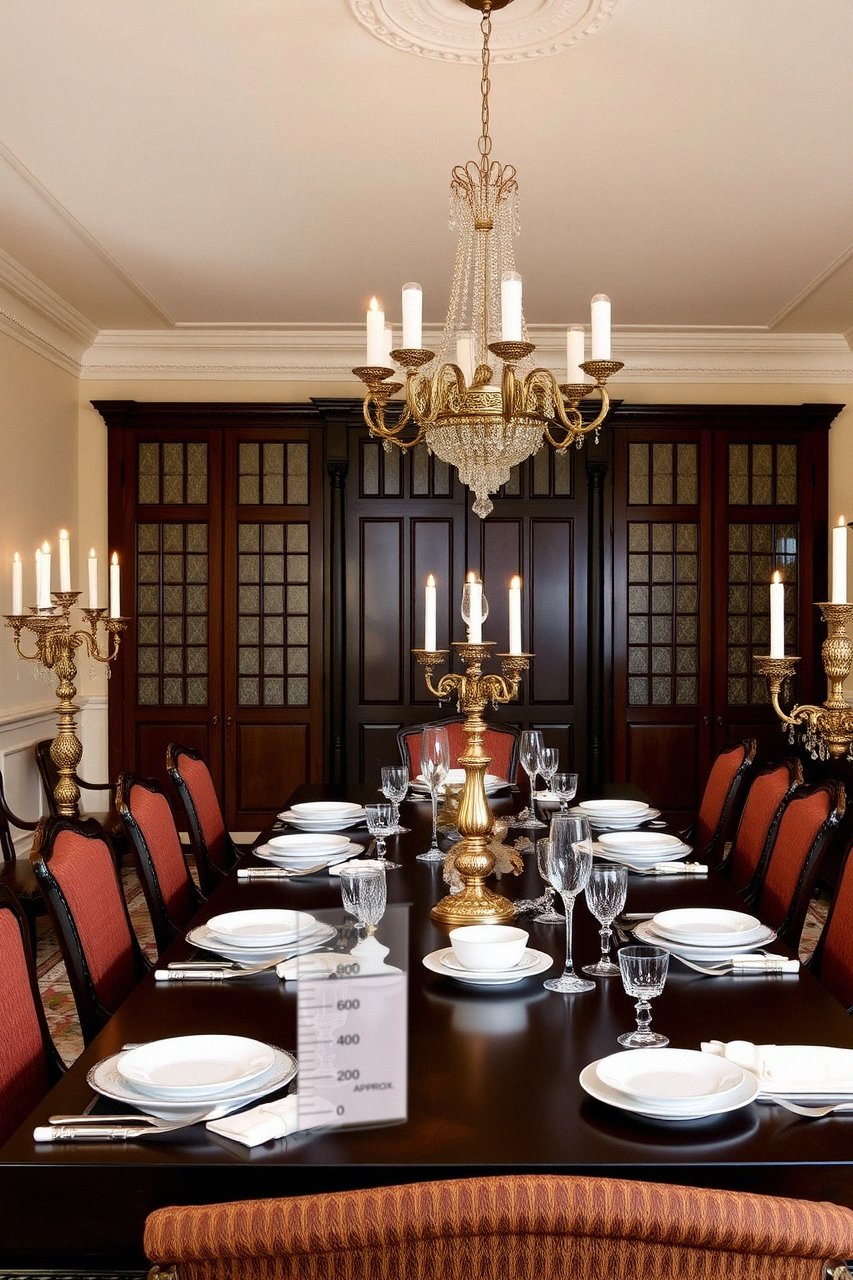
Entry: 750mL
